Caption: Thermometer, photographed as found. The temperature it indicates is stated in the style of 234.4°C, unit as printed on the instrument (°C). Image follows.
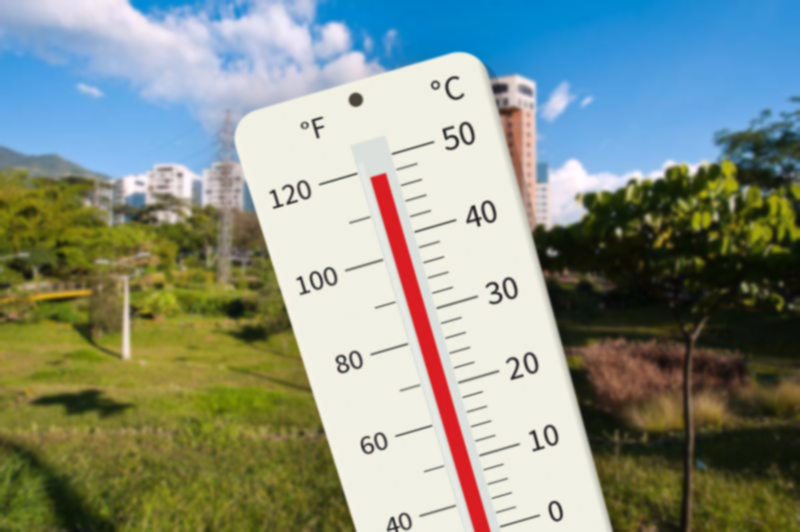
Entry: 48°C
